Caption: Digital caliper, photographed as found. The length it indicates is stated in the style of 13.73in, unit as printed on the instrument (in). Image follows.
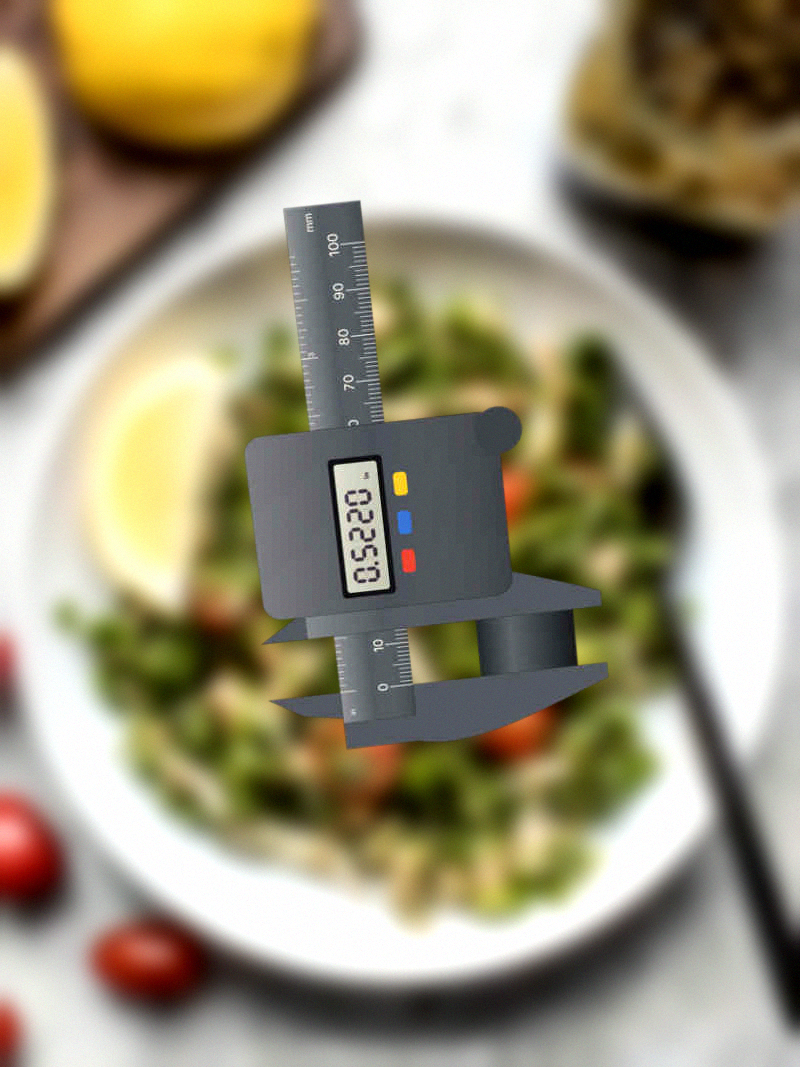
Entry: 0.5220in
